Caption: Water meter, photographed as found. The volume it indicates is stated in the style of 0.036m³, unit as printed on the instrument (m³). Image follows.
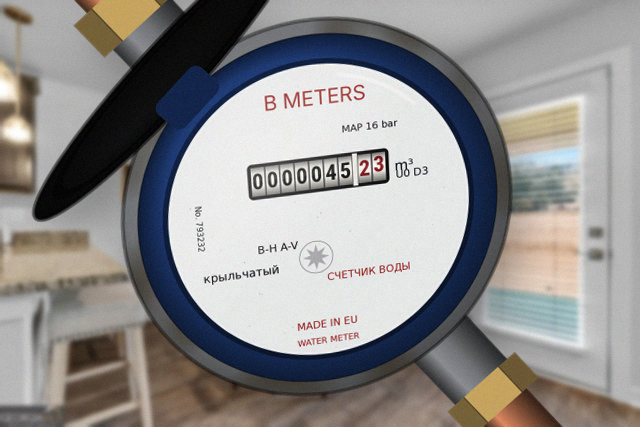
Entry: 45.23m³
